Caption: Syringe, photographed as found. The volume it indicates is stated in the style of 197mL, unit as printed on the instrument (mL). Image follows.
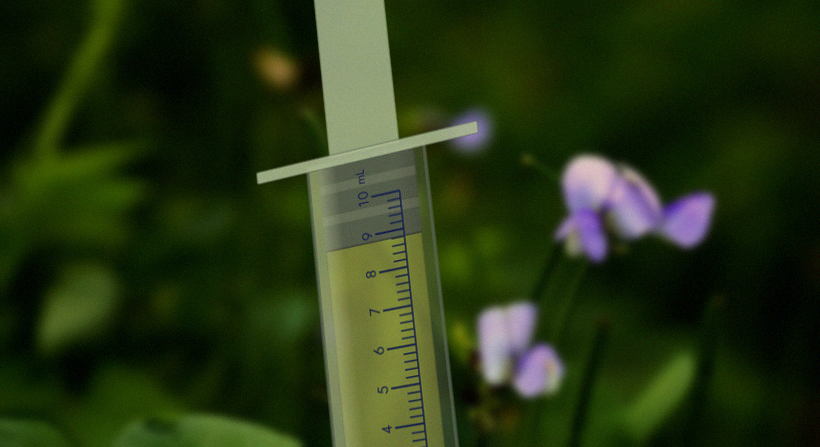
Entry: 8.8mL
